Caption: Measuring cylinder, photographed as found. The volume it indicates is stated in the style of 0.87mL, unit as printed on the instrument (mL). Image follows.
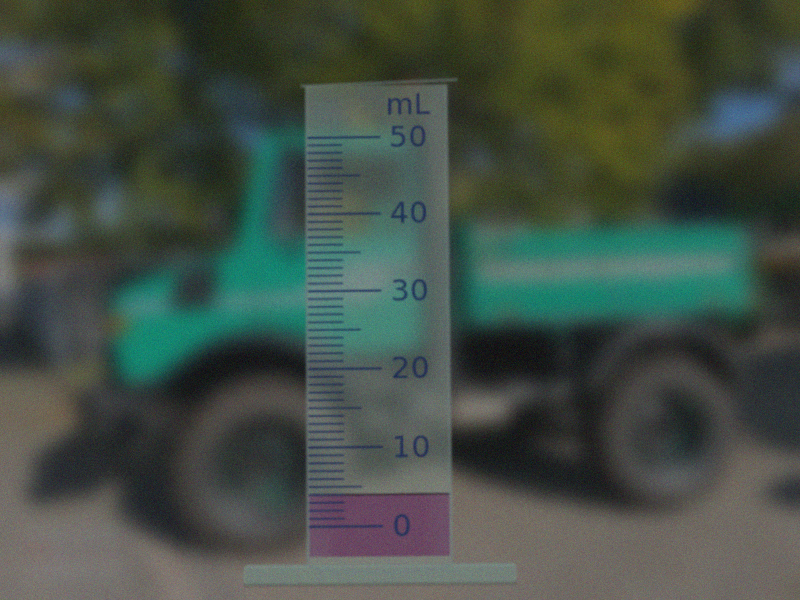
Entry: 4mL
